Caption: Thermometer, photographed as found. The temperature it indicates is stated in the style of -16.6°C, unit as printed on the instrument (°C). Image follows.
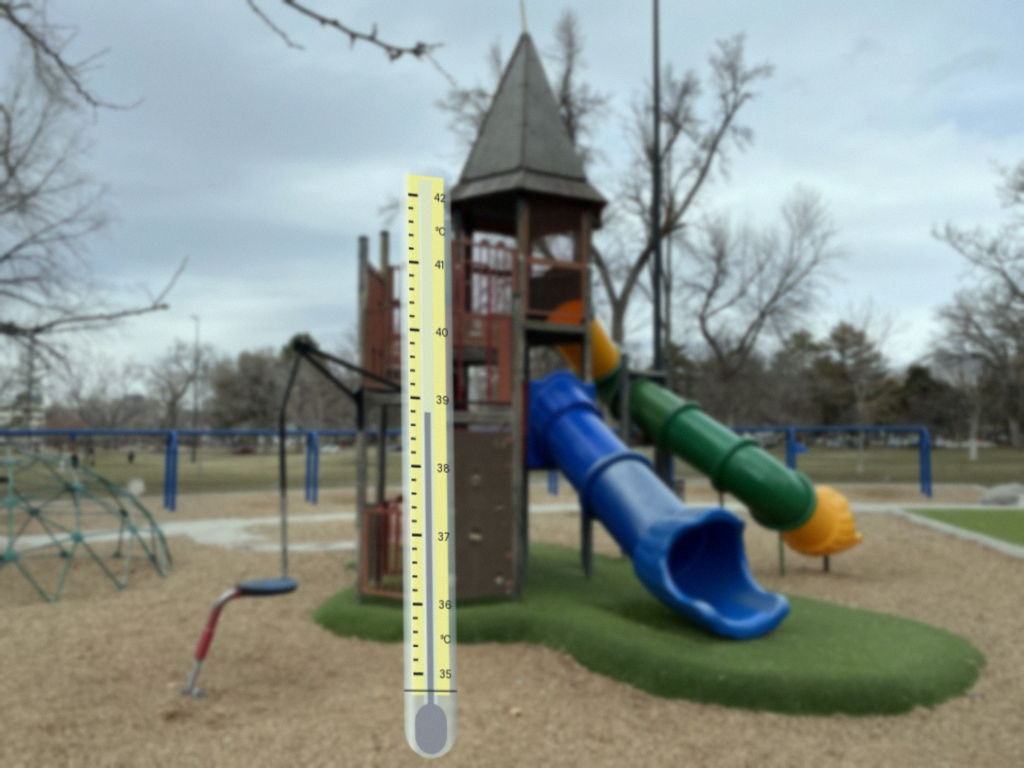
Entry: 38.8°C
